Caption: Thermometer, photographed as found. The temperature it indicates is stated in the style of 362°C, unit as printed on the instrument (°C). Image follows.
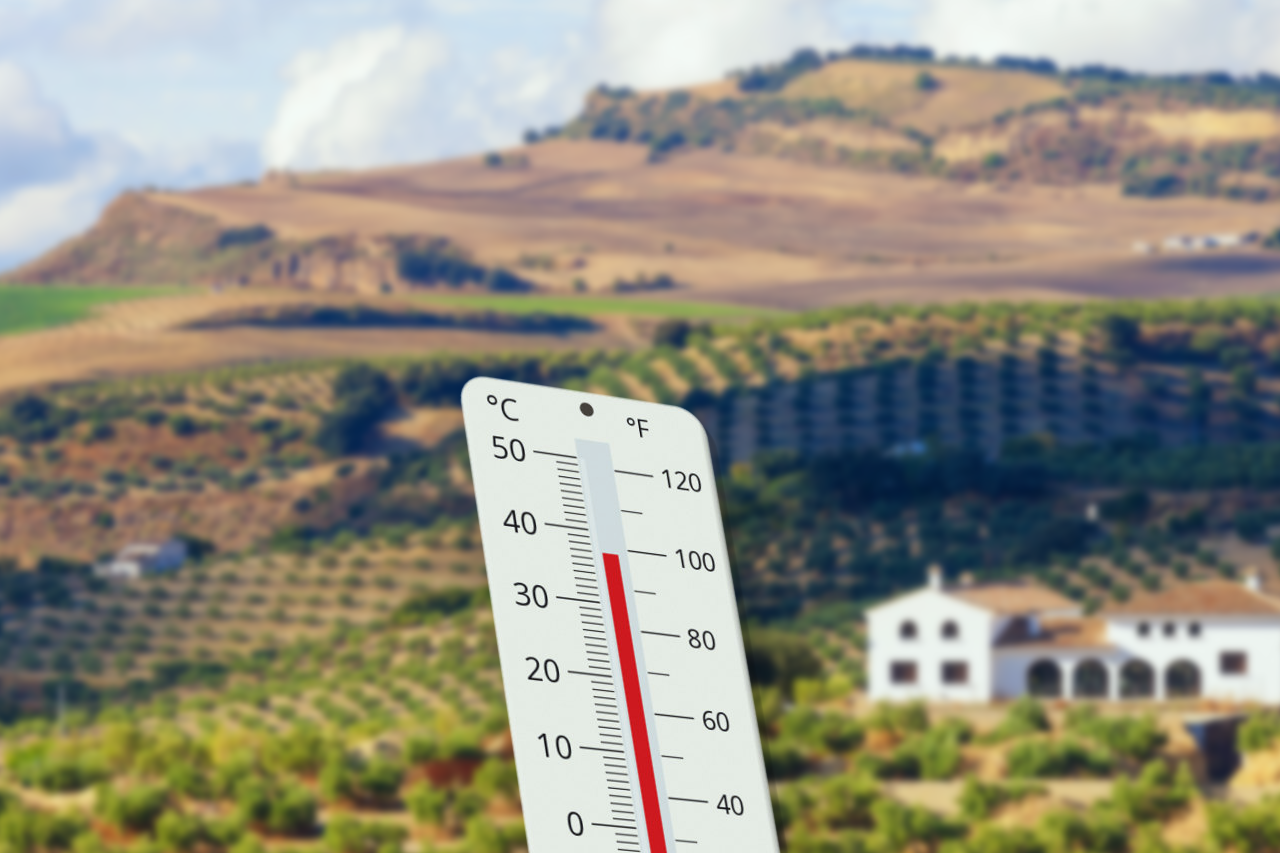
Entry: 37°C
